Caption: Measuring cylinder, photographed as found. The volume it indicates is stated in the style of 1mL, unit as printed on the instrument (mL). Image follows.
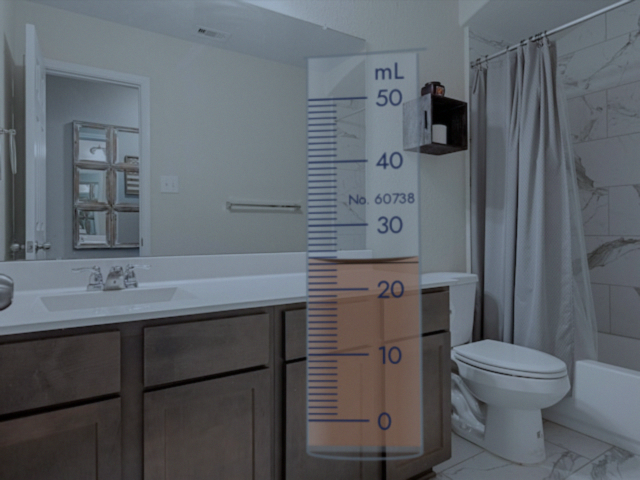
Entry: 24mL
